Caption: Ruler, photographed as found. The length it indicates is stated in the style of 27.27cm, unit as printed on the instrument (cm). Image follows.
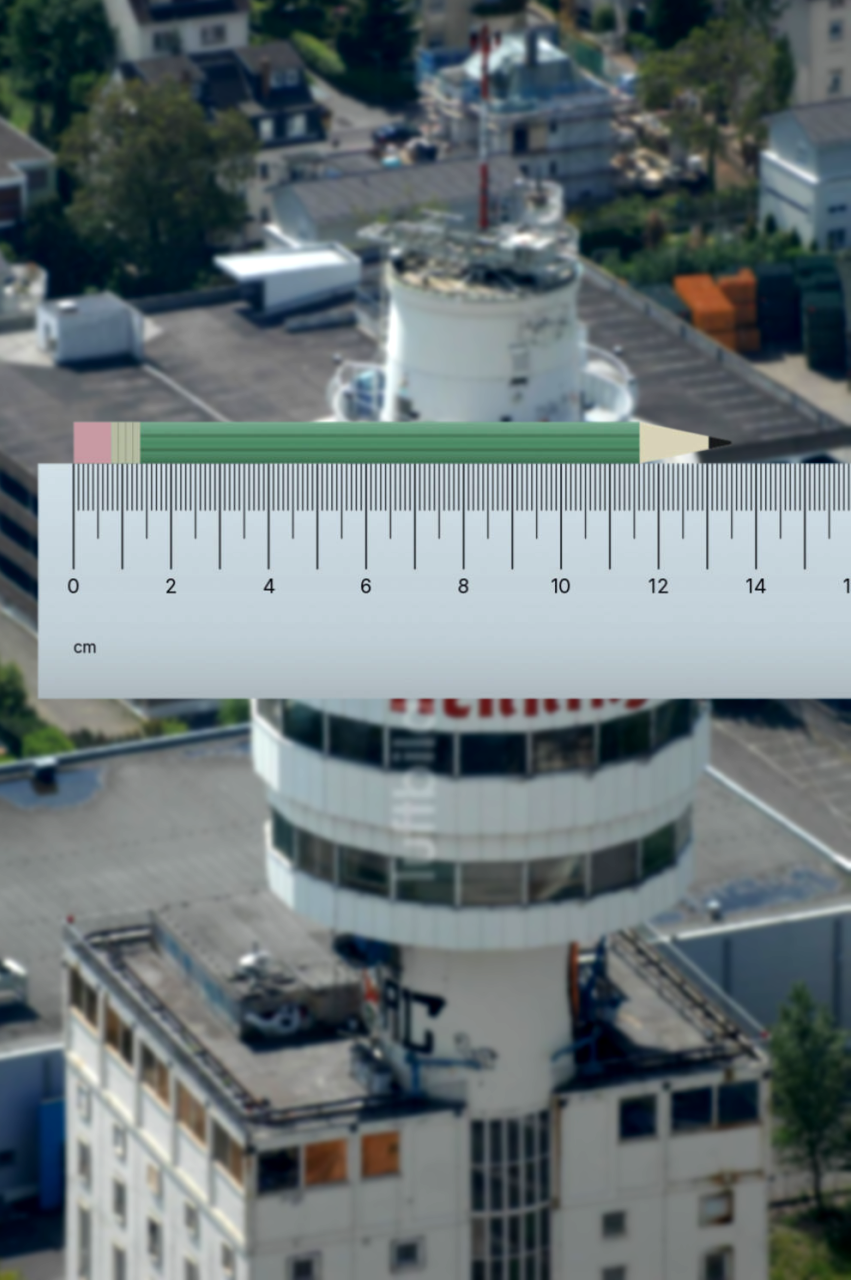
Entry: 13.5cm
